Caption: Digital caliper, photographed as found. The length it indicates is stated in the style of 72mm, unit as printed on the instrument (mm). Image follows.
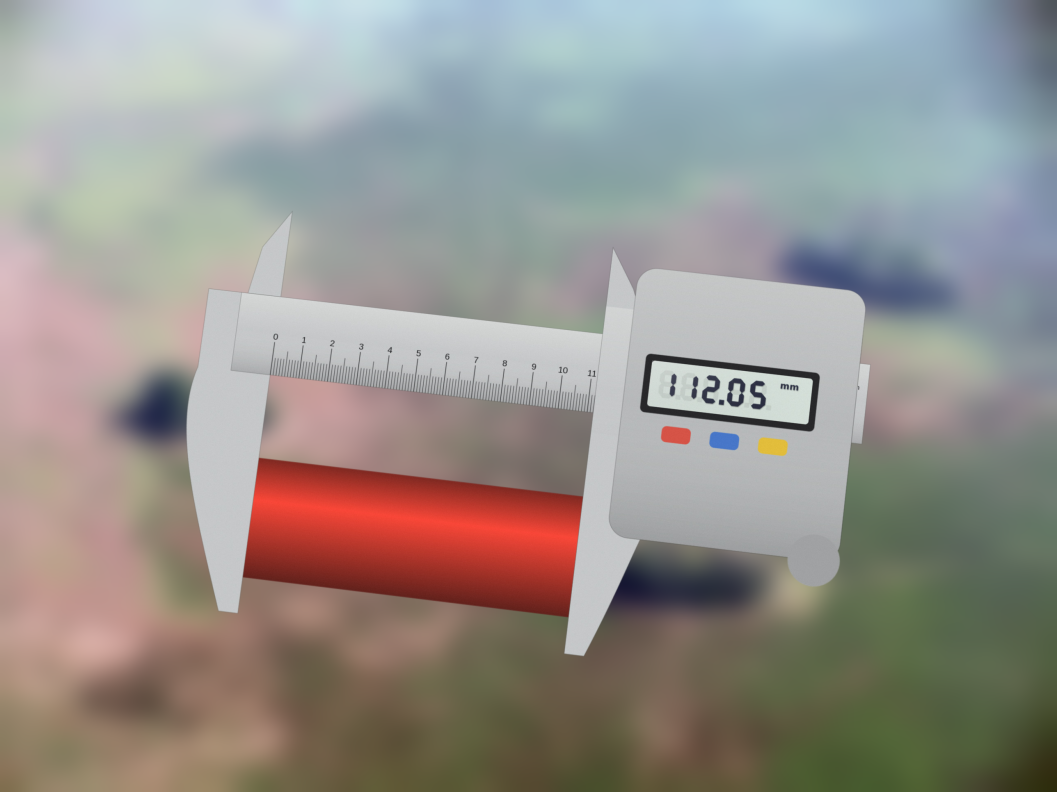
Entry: 112.05mm
